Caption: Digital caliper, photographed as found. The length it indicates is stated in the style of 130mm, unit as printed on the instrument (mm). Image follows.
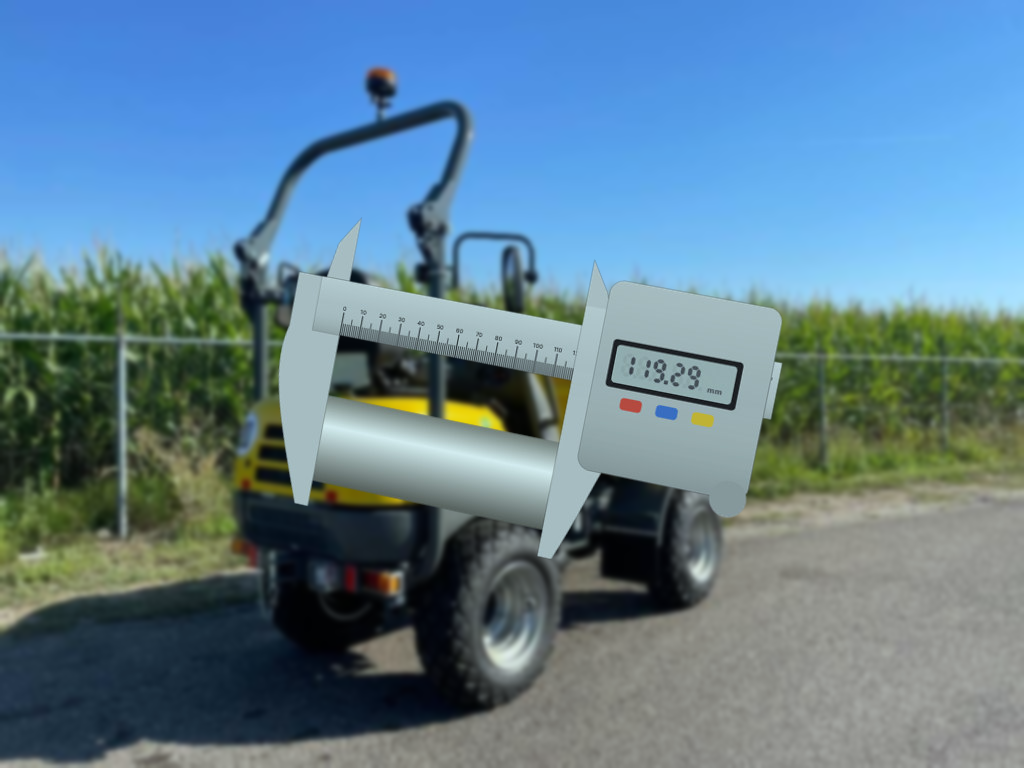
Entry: 119.29mm
